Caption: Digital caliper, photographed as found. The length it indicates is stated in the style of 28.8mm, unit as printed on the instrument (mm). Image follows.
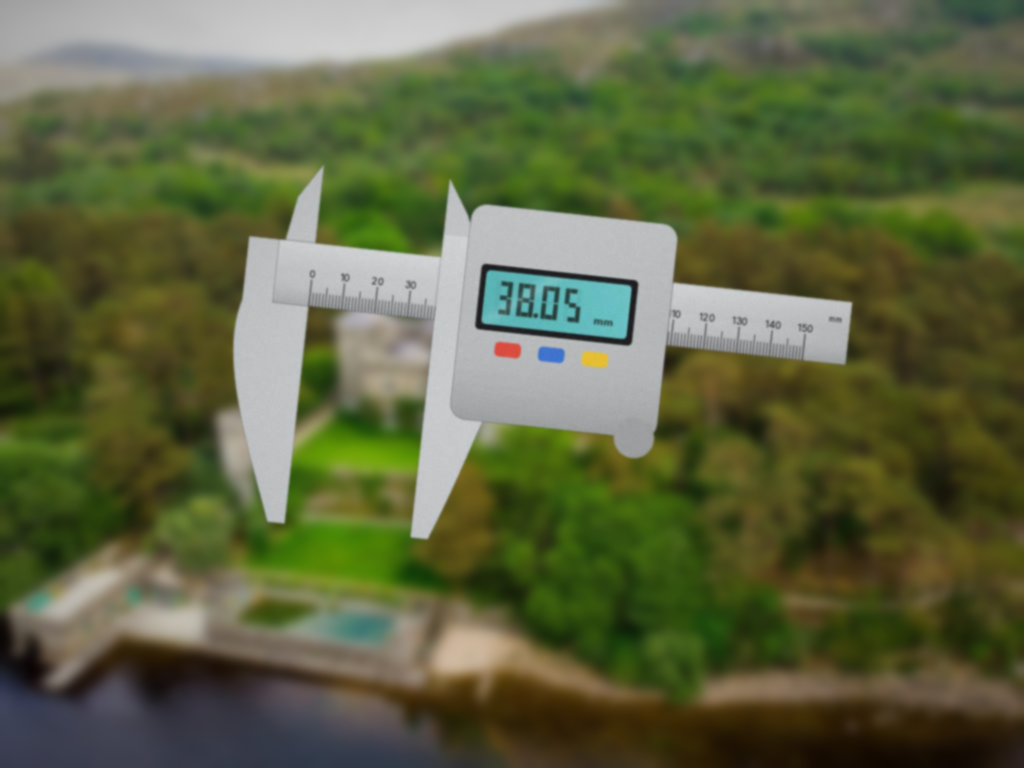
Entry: 38.05mm
